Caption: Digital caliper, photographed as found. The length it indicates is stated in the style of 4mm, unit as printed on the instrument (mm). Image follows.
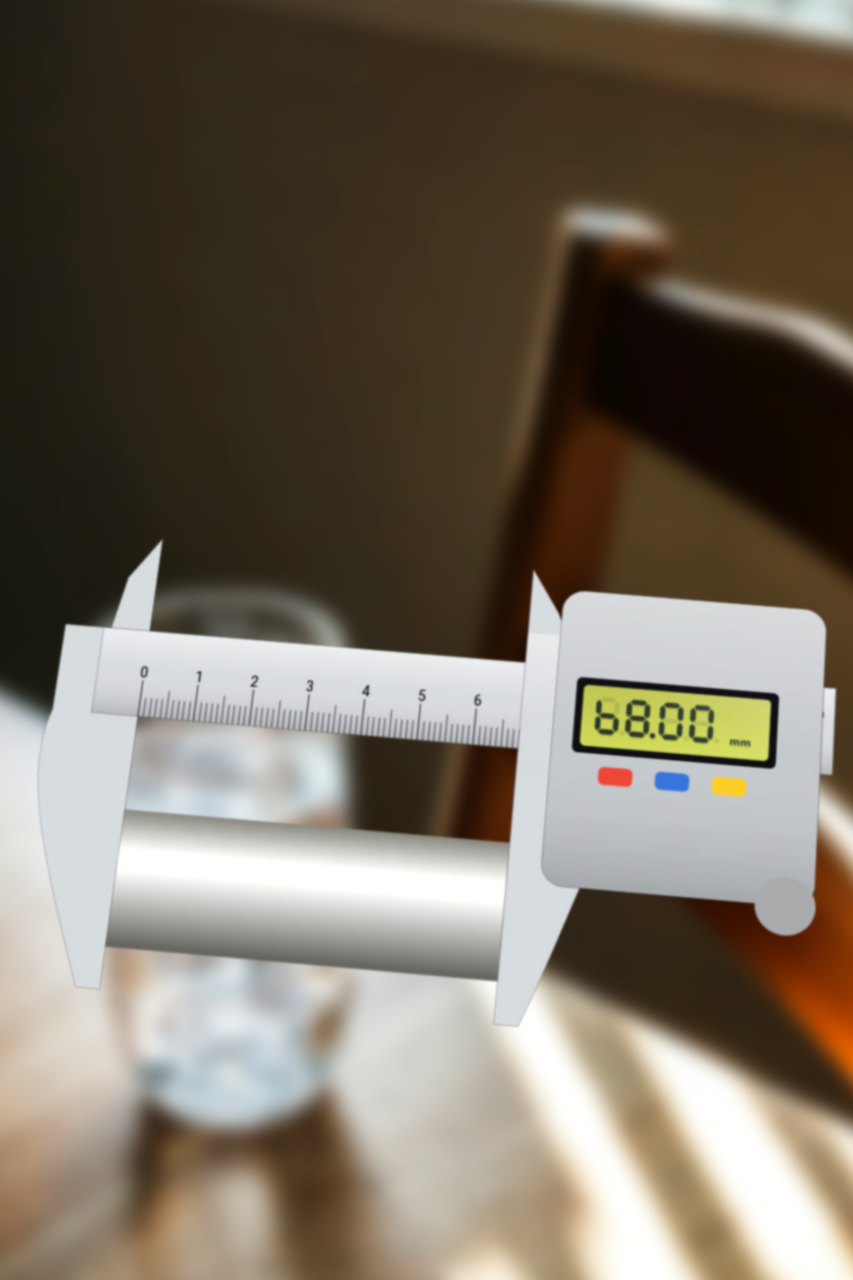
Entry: 68.00mm
